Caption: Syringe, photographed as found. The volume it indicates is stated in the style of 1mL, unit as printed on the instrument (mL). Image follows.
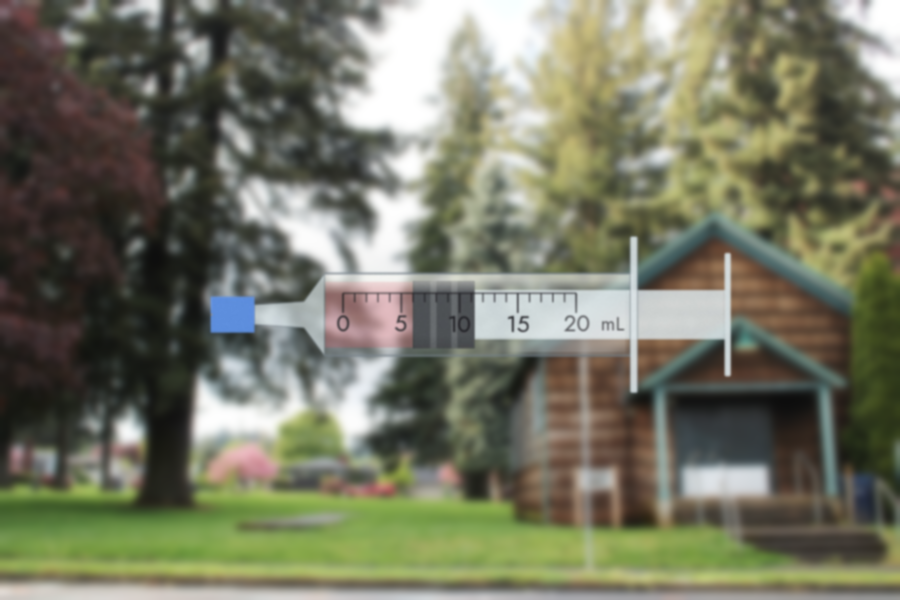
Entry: 6mL
